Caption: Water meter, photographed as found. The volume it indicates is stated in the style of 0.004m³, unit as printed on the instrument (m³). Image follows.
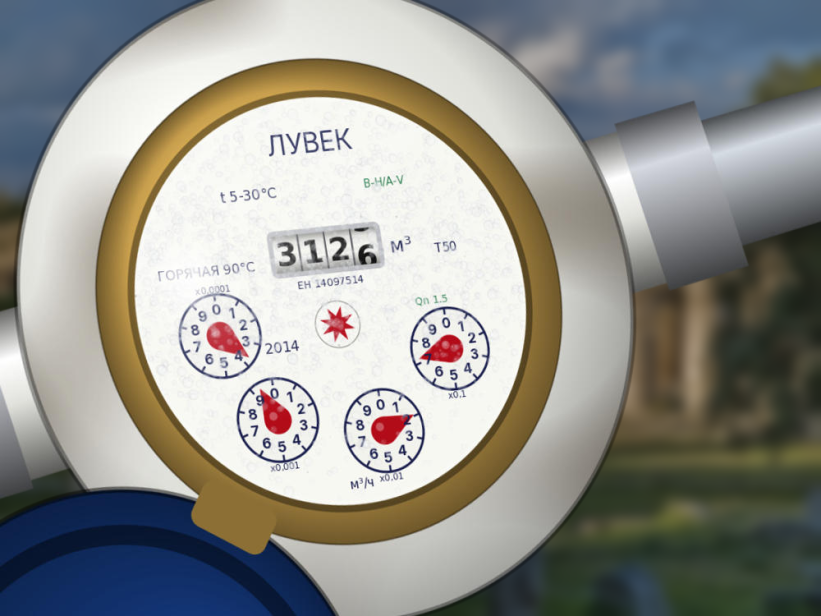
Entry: 3125.7193m³
